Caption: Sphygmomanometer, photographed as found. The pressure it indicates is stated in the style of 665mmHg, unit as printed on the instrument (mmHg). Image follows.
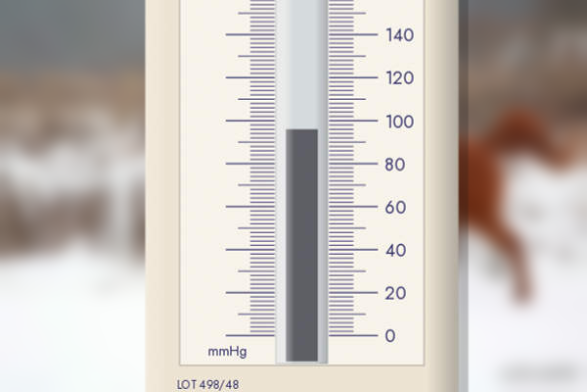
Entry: 96mmHg
